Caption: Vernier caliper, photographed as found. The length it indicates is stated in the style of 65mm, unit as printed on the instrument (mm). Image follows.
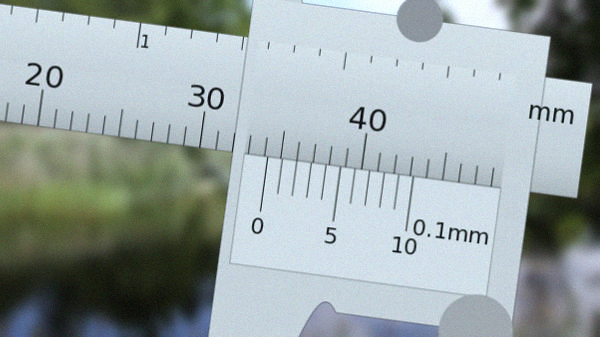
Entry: 34.2mm
